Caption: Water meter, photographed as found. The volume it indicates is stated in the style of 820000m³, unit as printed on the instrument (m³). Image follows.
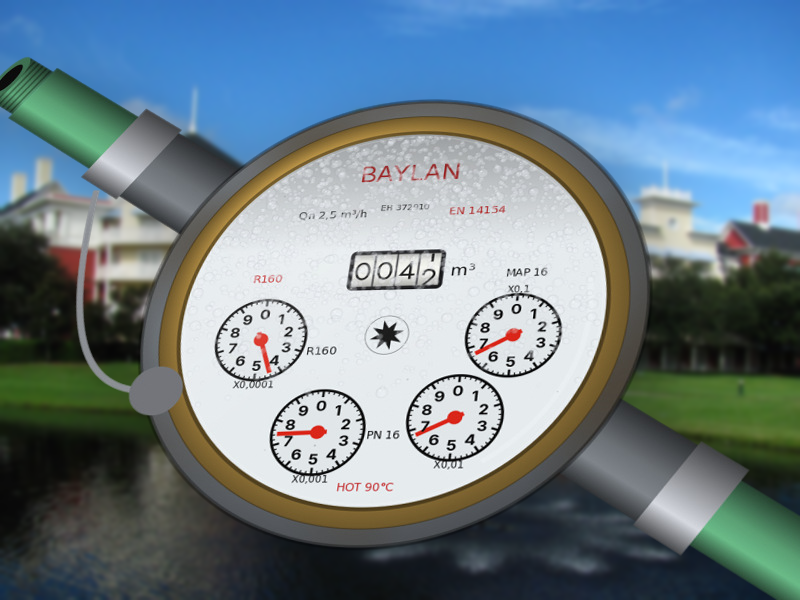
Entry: 41.6674m³
